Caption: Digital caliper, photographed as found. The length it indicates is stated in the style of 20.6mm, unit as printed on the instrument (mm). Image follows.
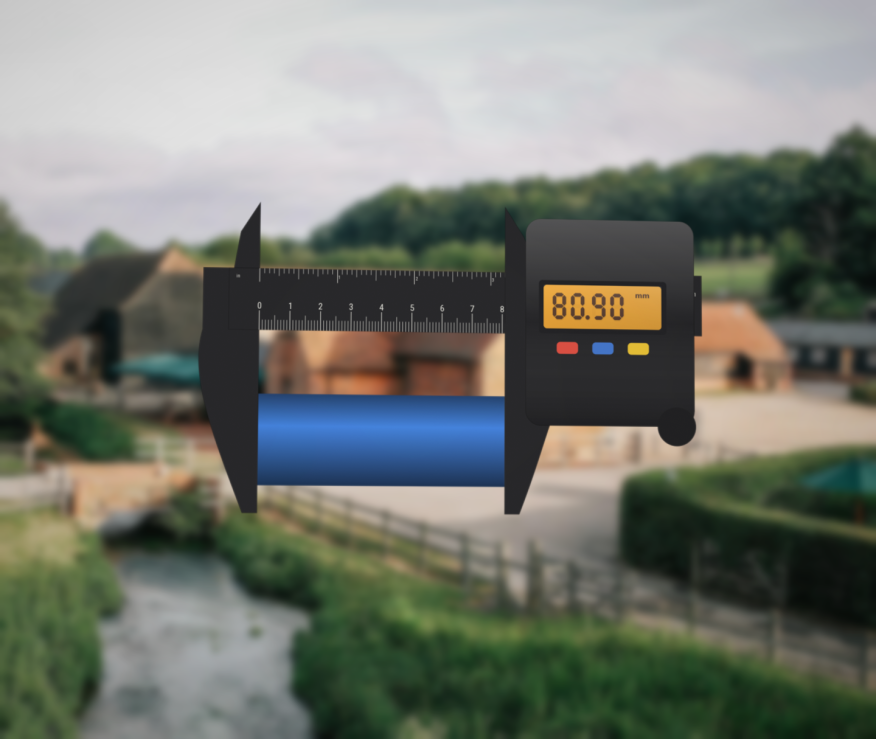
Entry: 80.90mm
